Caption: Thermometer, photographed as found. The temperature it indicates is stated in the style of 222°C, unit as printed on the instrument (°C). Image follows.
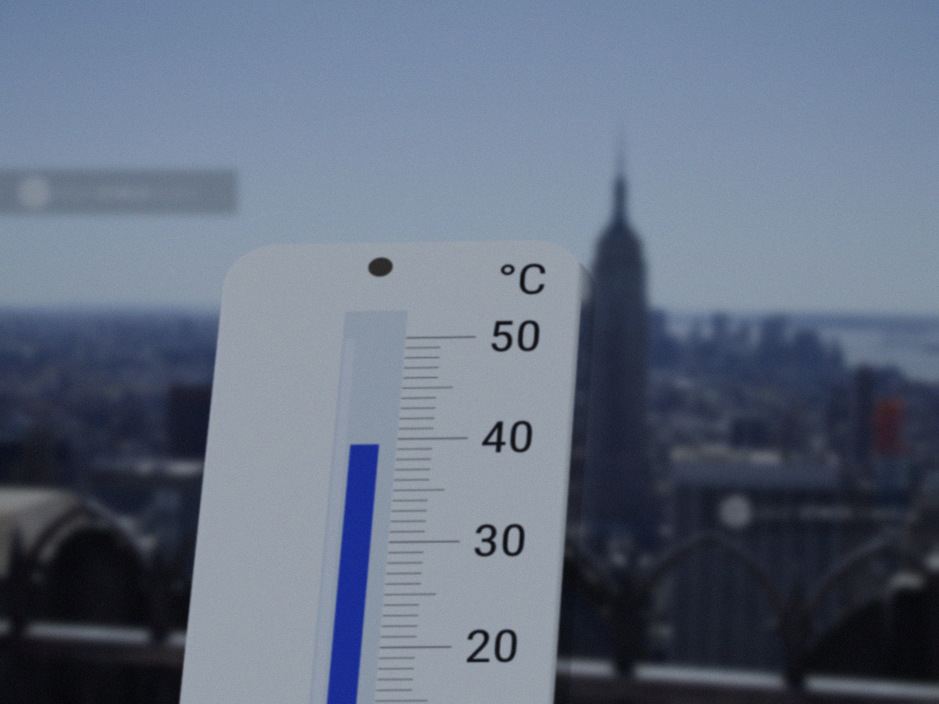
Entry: 39.5°C
